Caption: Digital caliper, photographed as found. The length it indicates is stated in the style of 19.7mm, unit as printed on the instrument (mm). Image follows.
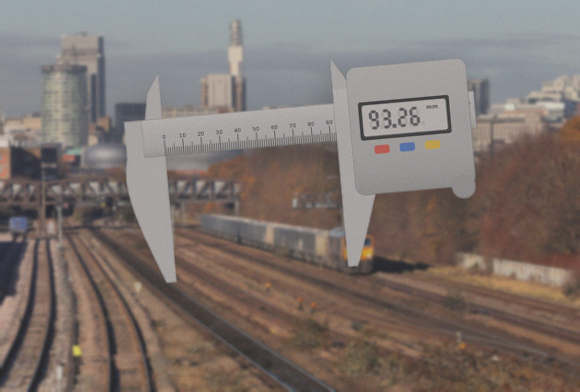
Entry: 93.26mm
